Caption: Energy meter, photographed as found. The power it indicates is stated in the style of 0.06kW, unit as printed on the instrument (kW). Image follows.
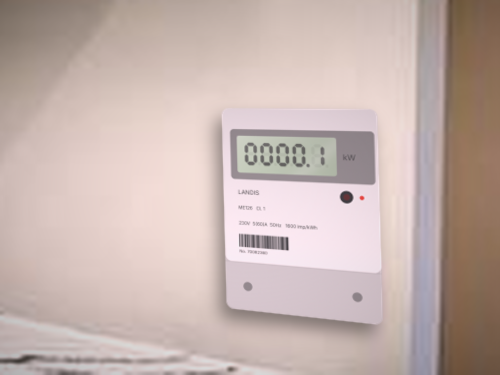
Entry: 0.1kW
